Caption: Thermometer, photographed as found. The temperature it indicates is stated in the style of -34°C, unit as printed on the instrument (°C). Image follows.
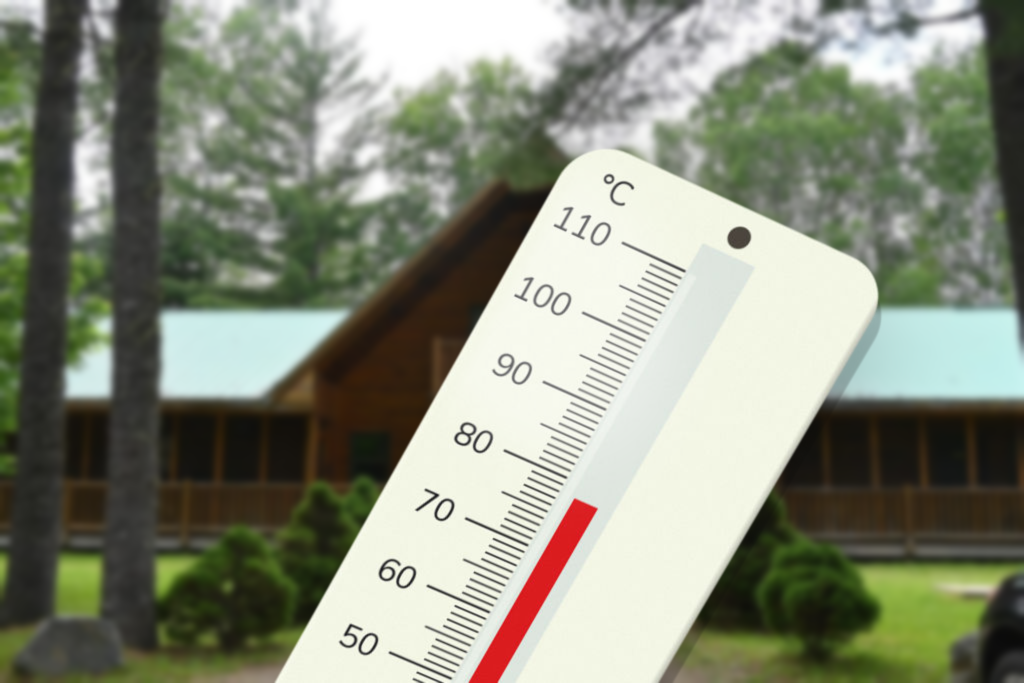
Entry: 78°C
